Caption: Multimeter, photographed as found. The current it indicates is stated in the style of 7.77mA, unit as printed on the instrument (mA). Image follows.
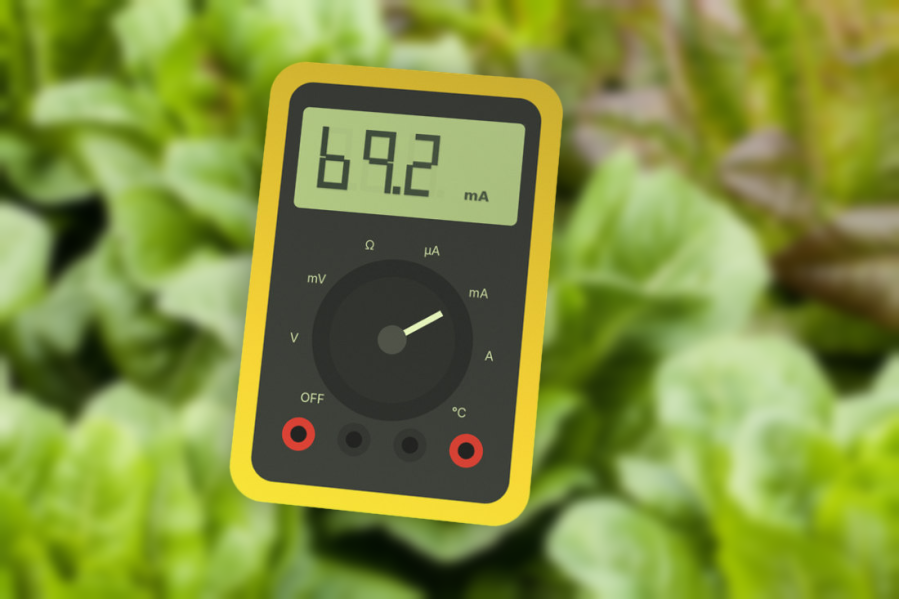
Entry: 69.2mA
